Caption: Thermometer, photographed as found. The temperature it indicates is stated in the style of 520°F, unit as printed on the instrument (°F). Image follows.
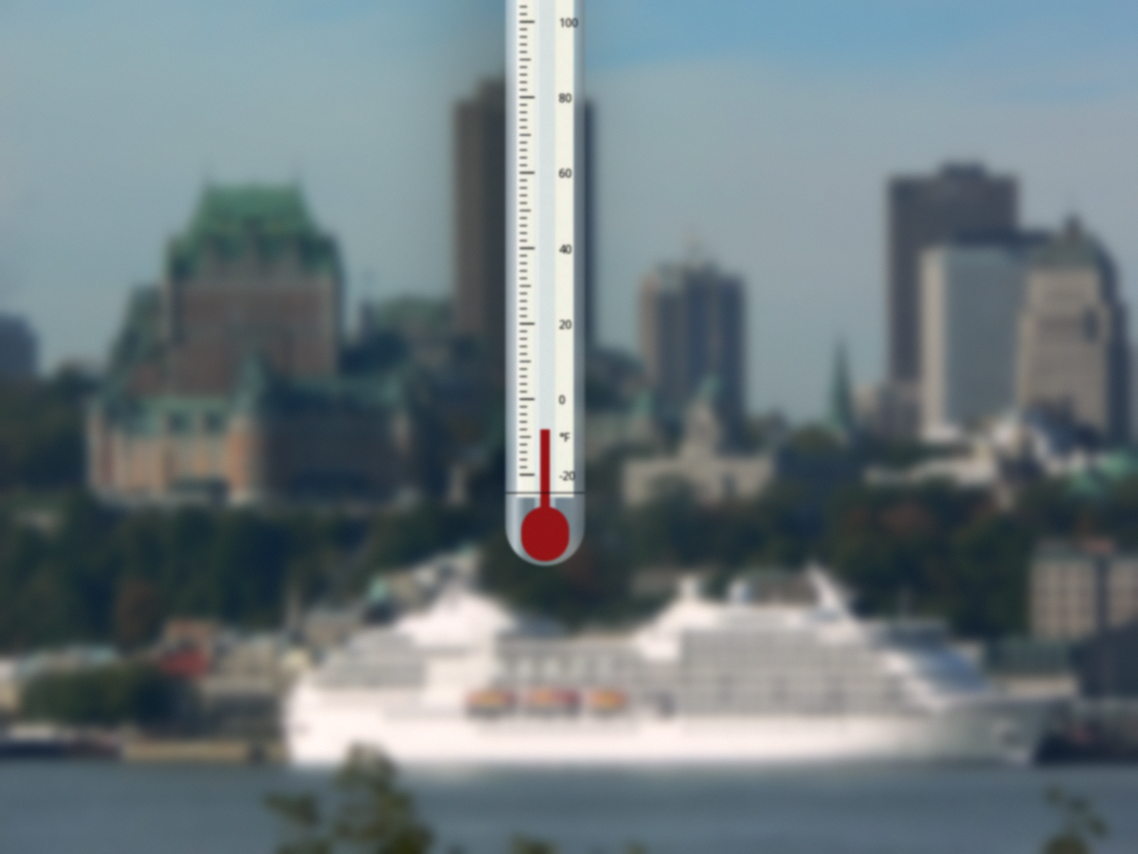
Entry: -8°F
